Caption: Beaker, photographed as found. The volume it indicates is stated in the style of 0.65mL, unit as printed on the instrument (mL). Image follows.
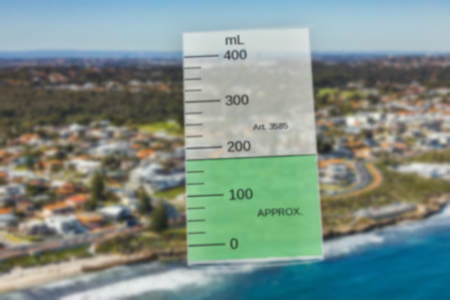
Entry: 175mL
